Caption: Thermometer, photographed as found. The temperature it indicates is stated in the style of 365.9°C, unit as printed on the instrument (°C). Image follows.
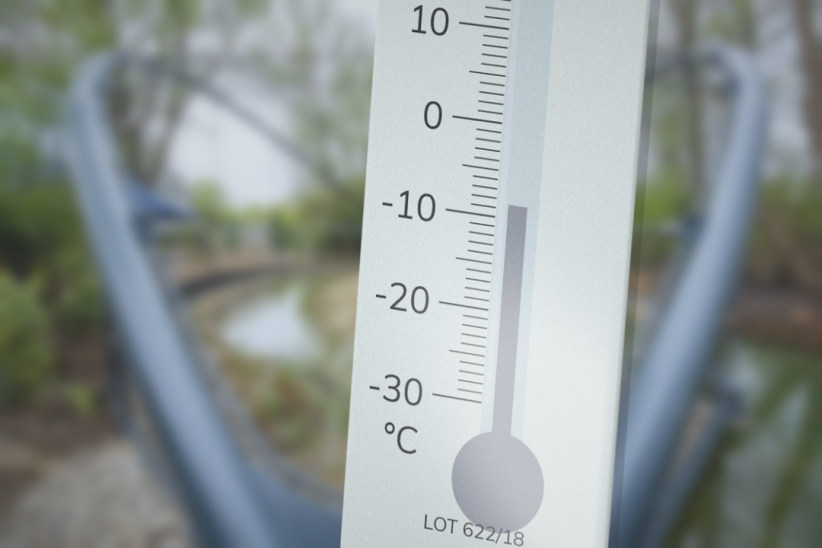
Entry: -8.5°C
